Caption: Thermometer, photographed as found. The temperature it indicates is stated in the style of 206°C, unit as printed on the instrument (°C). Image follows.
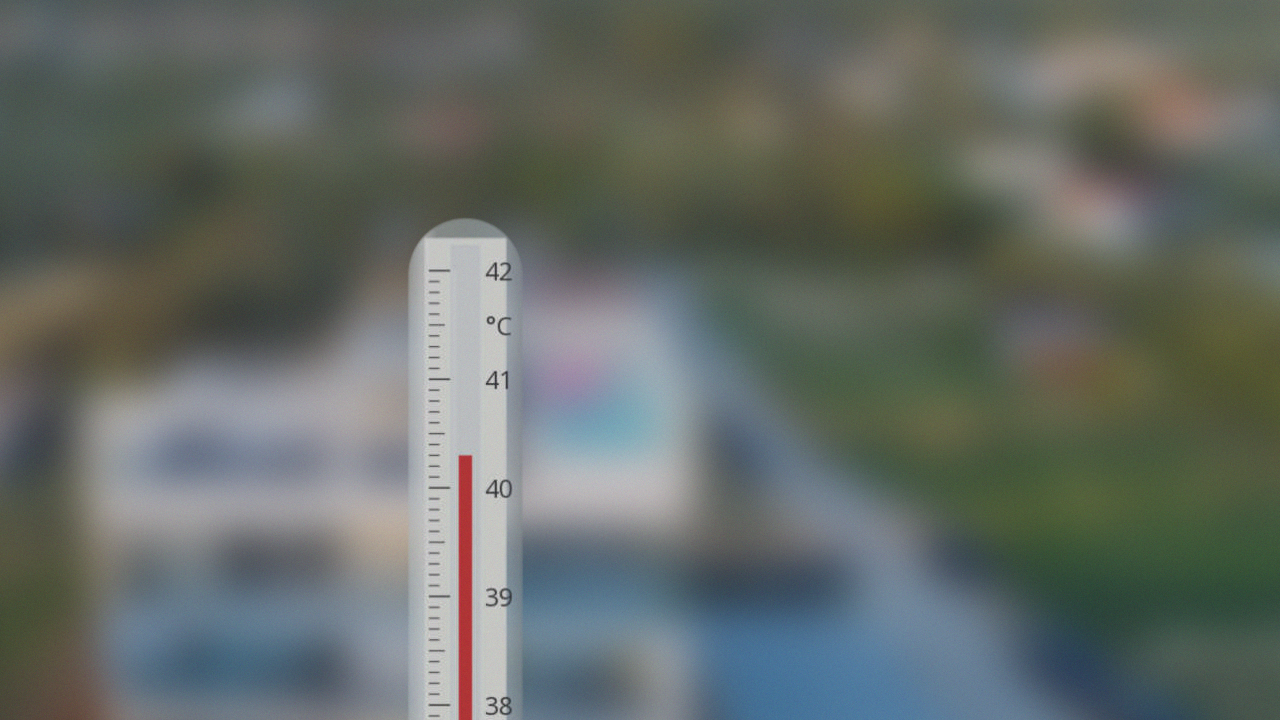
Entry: 40.3°C
